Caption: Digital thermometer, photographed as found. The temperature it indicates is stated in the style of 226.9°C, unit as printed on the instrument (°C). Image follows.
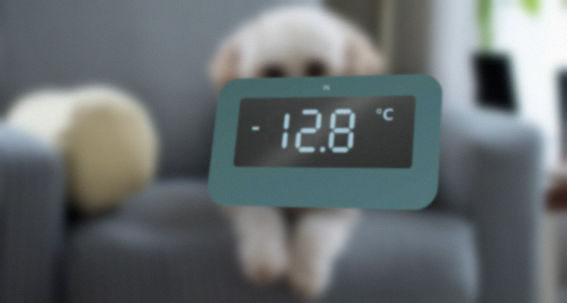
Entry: -12.8°C
